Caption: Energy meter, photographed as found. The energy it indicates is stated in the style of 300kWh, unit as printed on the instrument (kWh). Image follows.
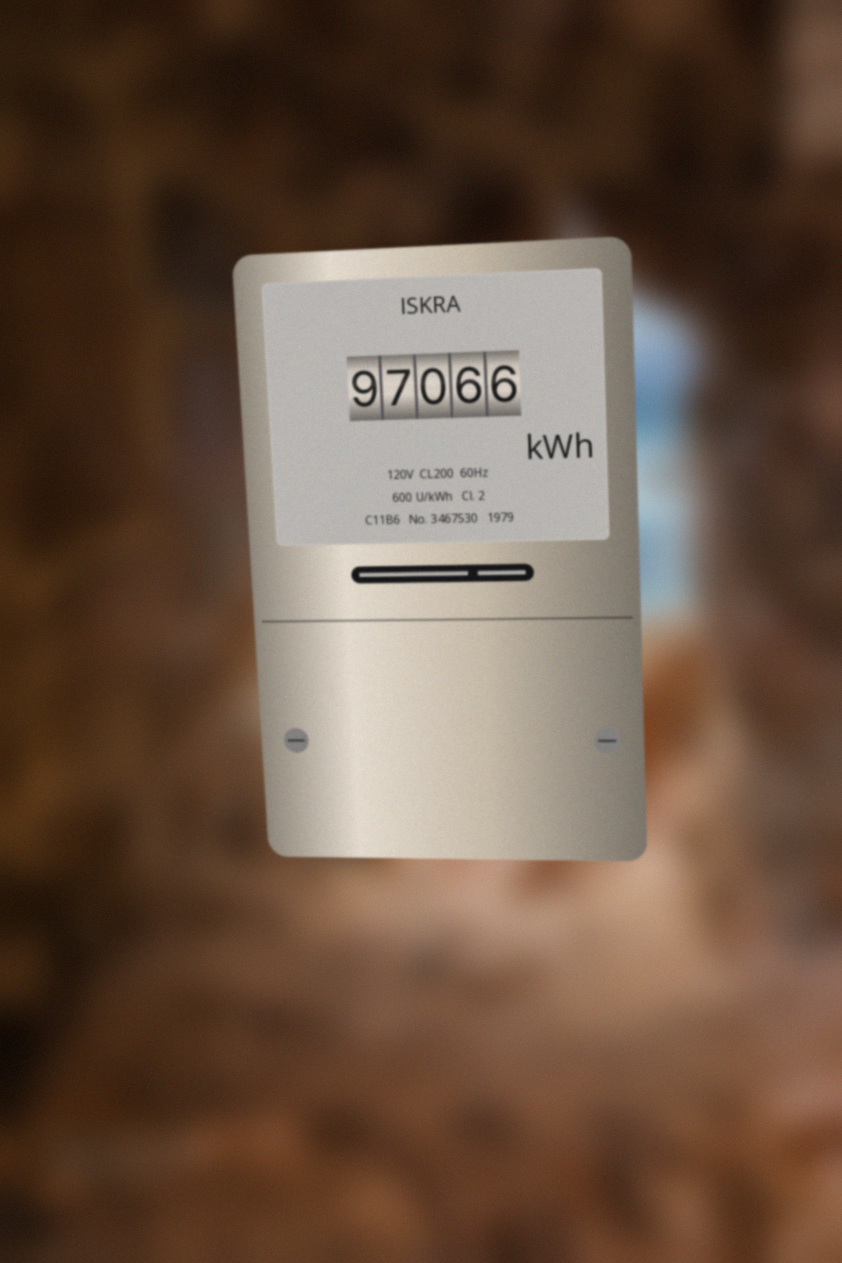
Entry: 97066kWh
